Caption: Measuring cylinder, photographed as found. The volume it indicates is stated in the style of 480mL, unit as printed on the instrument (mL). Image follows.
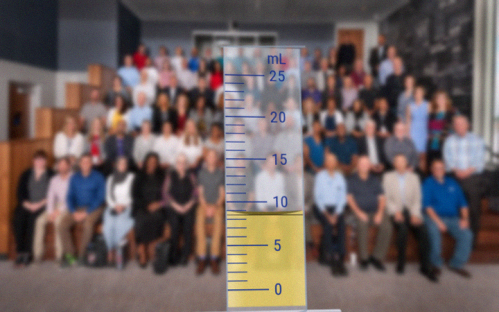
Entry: 8.5mL
